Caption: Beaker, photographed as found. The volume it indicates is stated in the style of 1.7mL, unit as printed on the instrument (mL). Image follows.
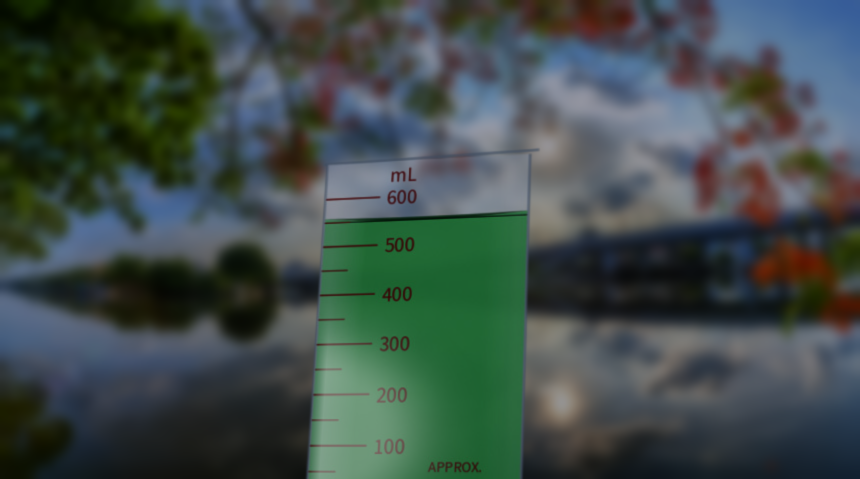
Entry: 550mL
